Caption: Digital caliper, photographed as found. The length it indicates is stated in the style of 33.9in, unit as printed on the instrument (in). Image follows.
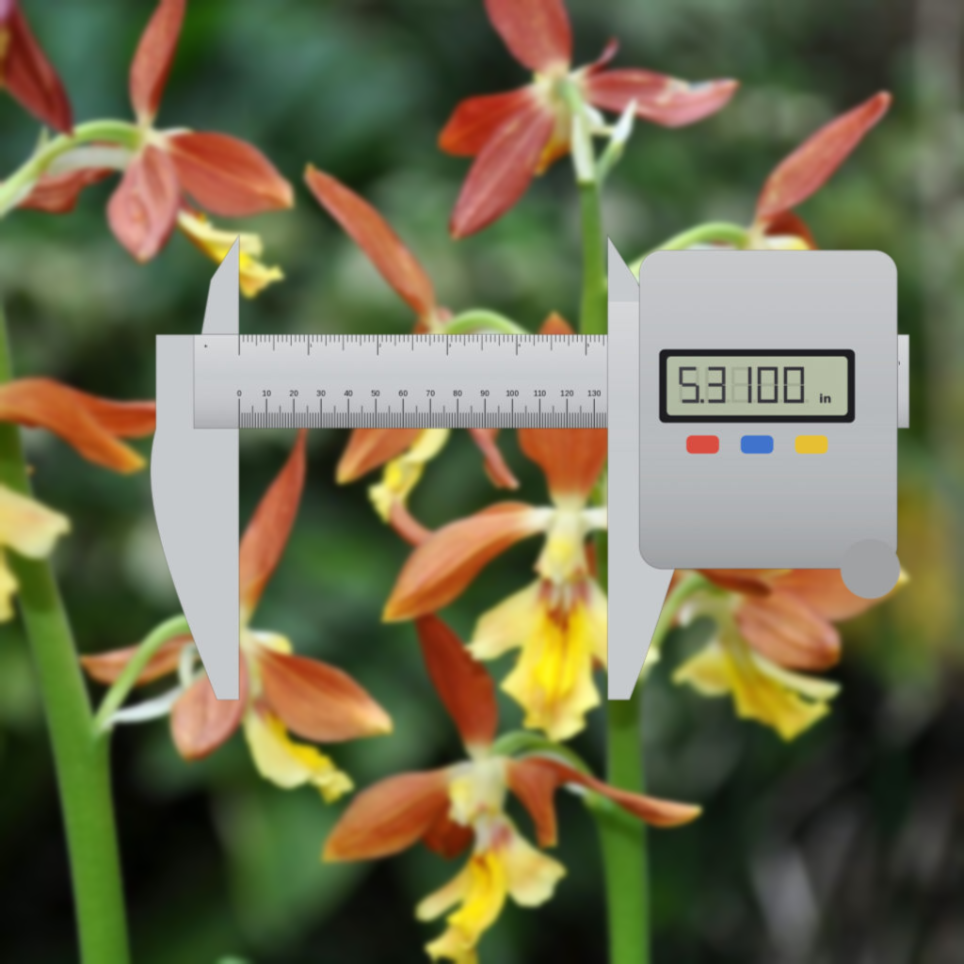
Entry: 5.3100in
